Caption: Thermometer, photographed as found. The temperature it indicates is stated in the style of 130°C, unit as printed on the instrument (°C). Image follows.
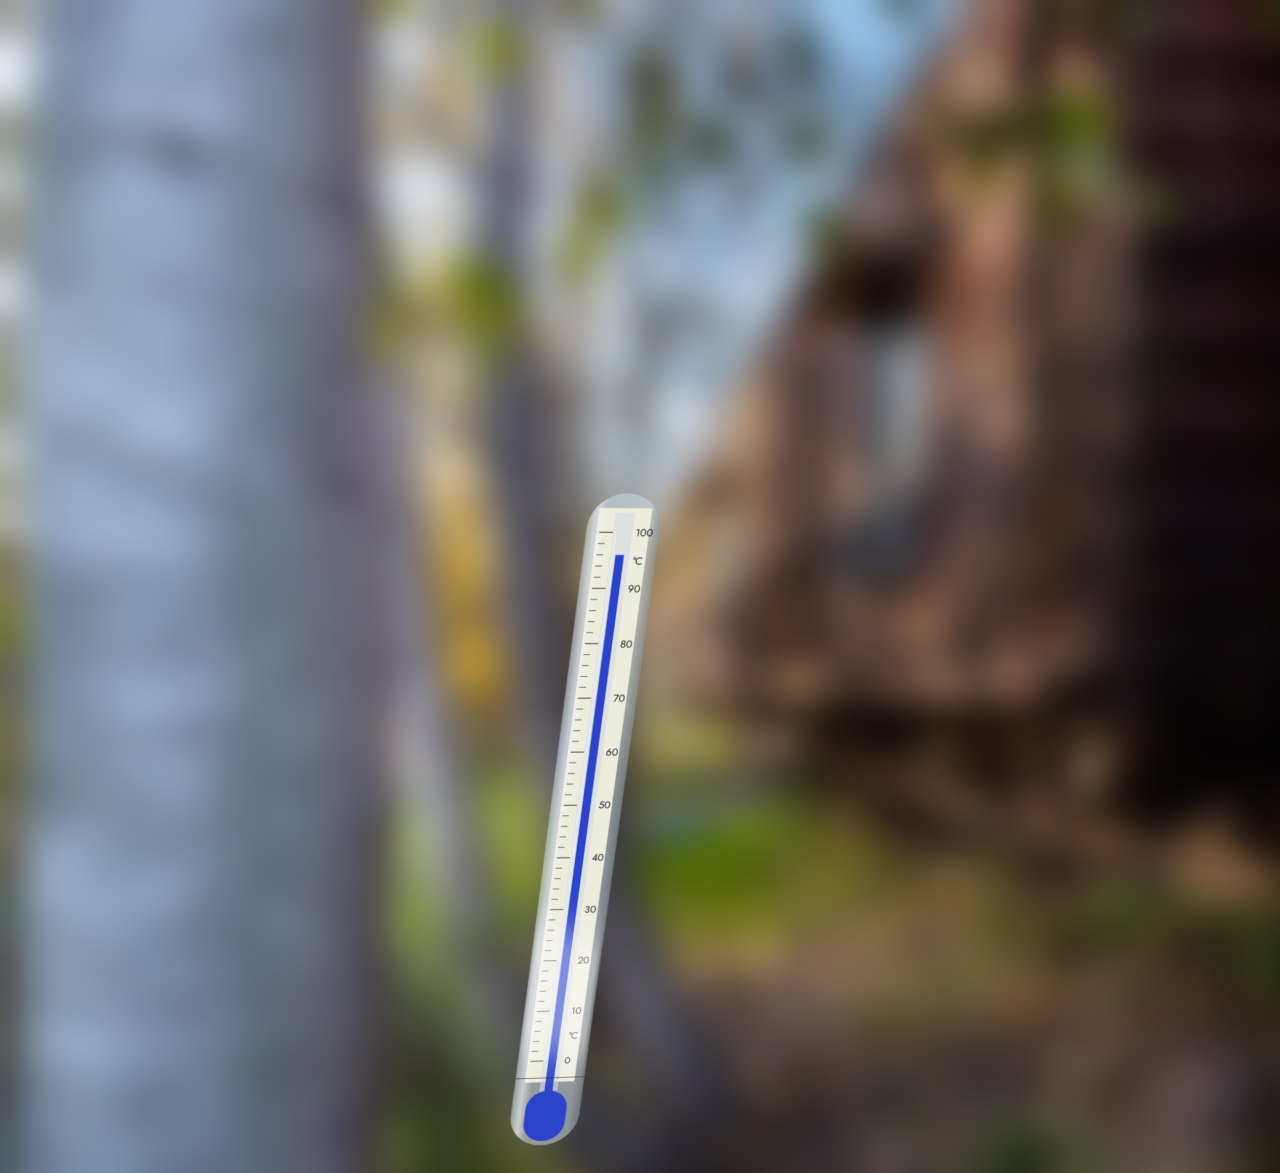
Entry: 96°C
